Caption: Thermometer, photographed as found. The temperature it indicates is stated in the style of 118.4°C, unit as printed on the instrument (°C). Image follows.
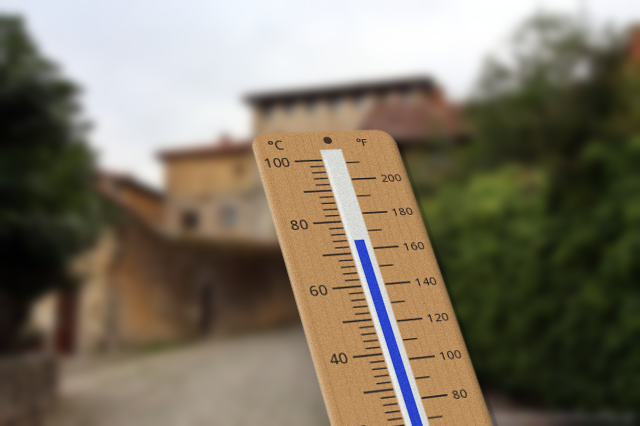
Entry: 74°C
